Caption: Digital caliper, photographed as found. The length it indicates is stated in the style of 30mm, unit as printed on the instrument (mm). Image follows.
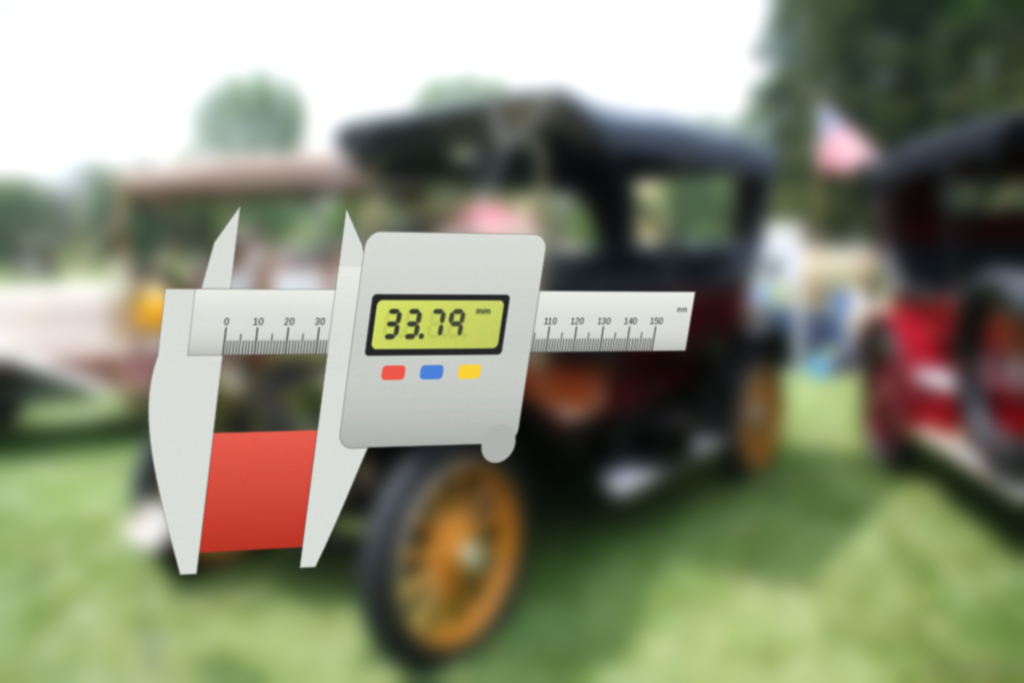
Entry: 33.79mm
